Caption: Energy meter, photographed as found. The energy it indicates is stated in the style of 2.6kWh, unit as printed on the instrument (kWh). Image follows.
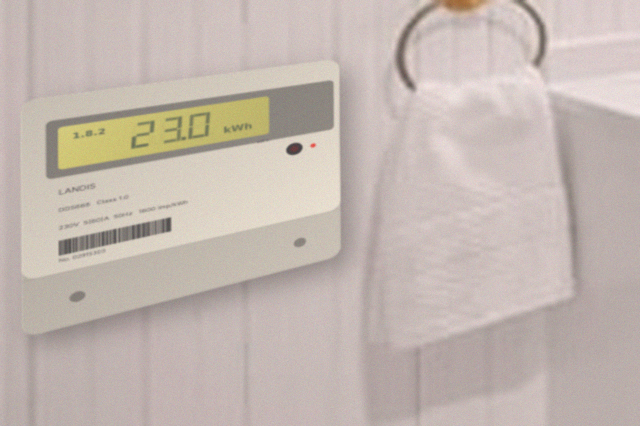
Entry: 23.0kWh
